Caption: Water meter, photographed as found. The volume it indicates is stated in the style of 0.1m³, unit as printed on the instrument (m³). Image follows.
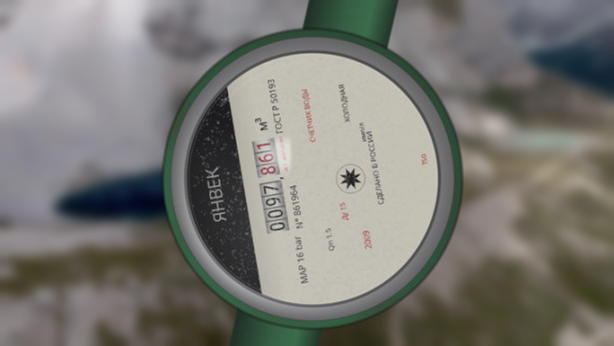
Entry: 97.861m³
